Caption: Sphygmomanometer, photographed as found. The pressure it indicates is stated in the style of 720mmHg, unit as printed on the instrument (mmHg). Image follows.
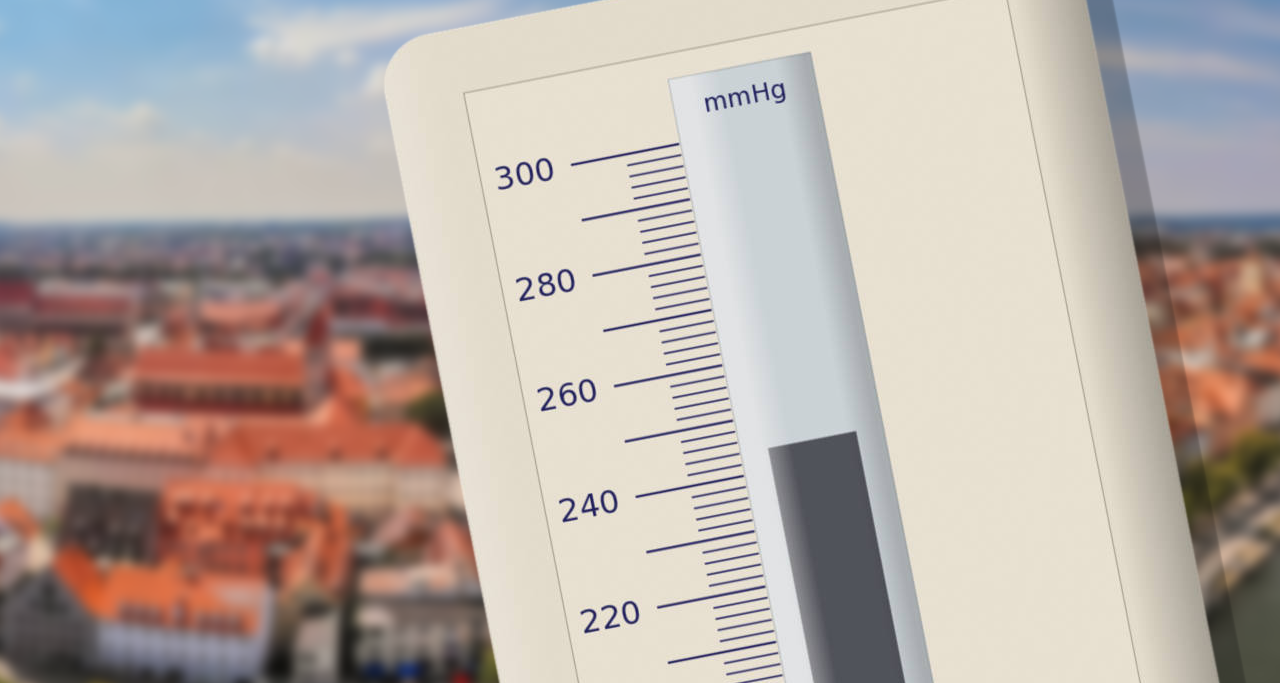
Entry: 244mmHg
